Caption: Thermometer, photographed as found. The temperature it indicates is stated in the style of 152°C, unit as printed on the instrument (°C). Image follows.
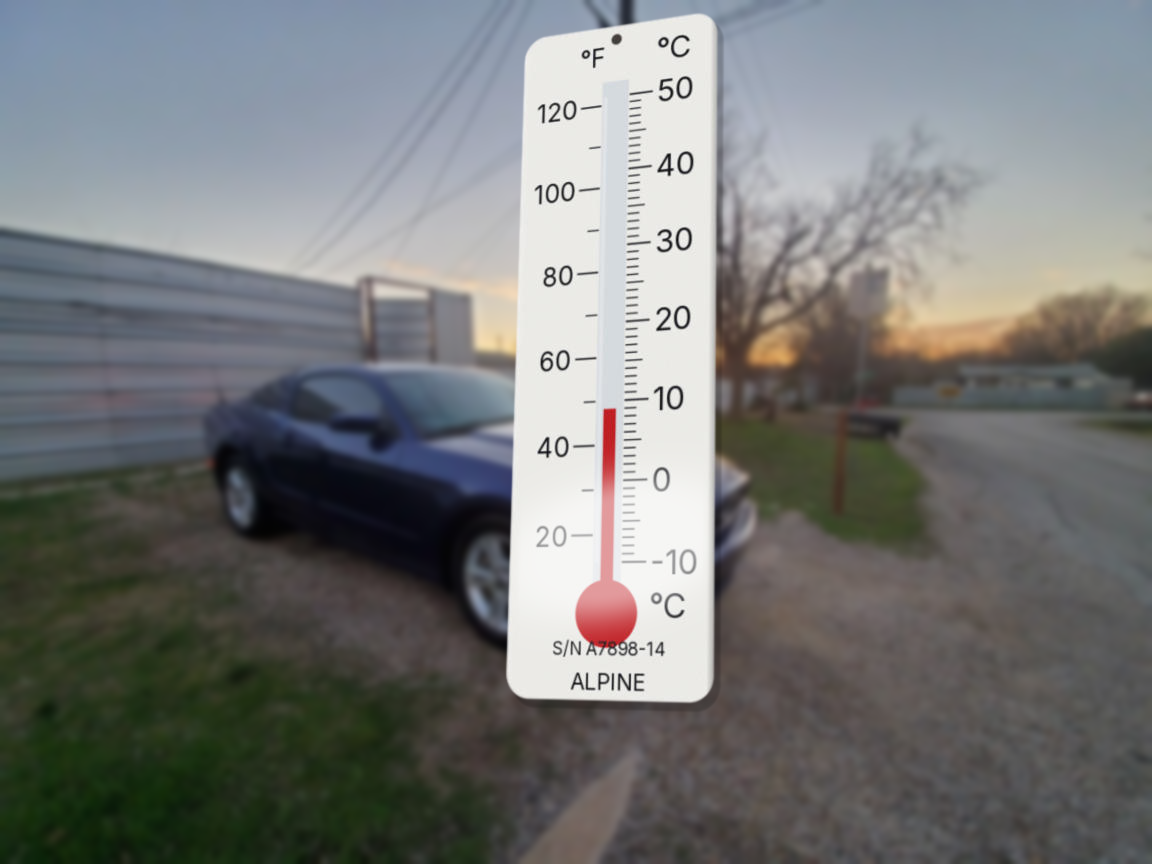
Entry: 9°C
